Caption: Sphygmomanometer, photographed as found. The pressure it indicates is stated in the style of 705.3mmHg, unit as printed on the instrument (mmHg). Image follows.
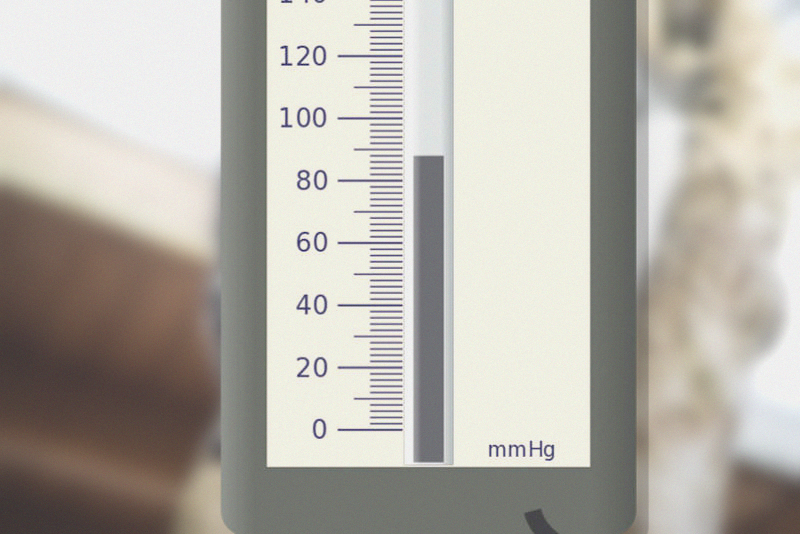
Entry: 88mmHg
